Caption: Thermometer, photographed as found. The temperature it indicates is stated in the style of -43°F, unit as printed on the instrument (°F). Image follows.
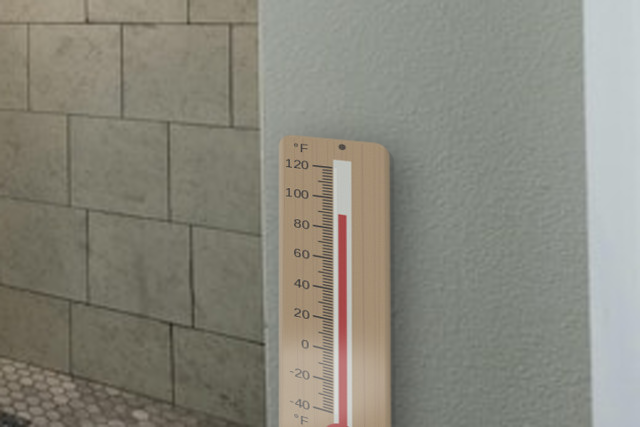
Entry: 90°F
